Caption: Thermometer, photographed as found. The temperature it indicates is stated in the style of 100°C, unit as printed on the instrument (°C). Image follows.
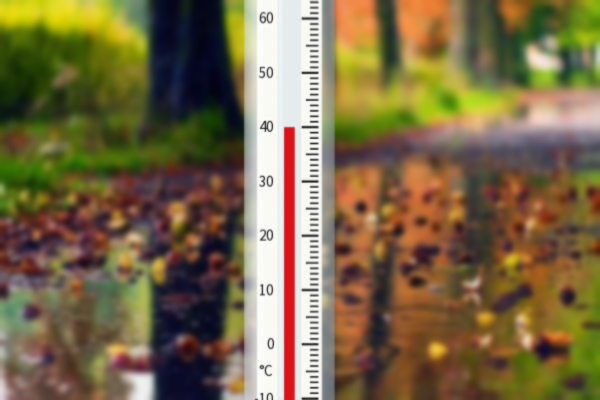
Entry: 40°C
